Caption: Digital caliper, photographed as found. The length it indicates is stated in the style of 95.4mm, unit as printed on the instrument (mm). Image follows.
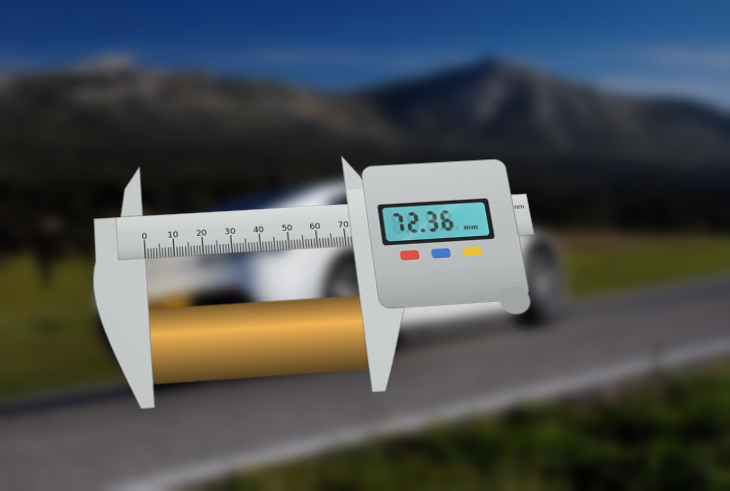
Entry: 72.36mm
